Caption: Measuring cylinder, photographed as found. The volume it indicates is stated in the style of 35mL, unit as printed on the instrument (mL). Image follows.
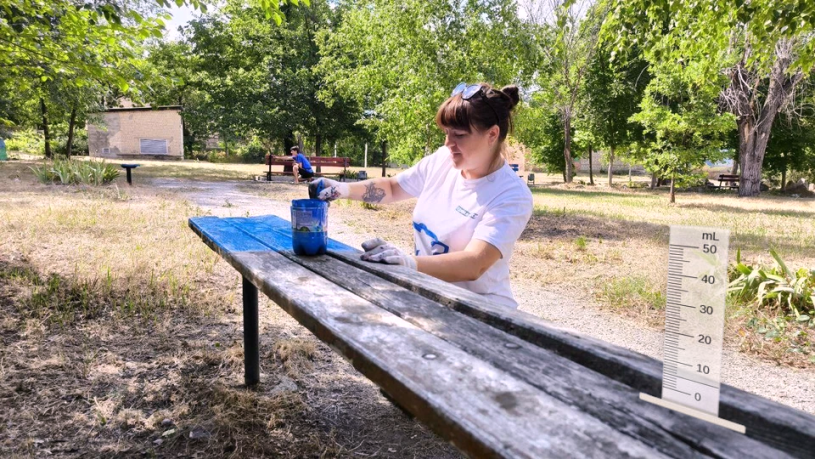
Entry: 5mL
